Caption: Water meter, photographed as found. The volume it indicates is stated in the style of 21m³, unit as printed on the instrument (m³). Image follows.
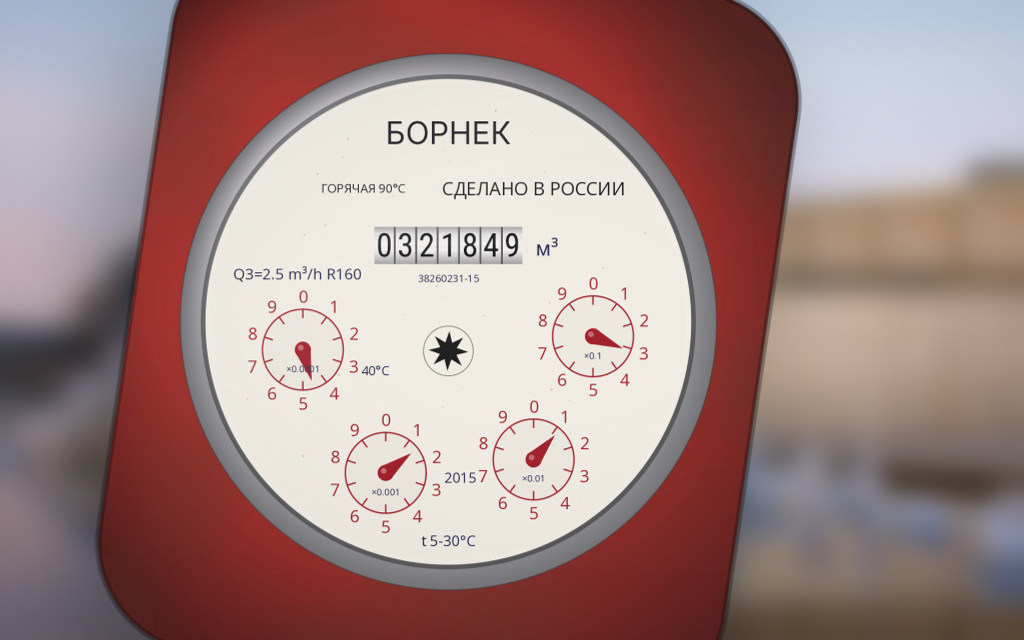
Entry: 321849.3114m³
